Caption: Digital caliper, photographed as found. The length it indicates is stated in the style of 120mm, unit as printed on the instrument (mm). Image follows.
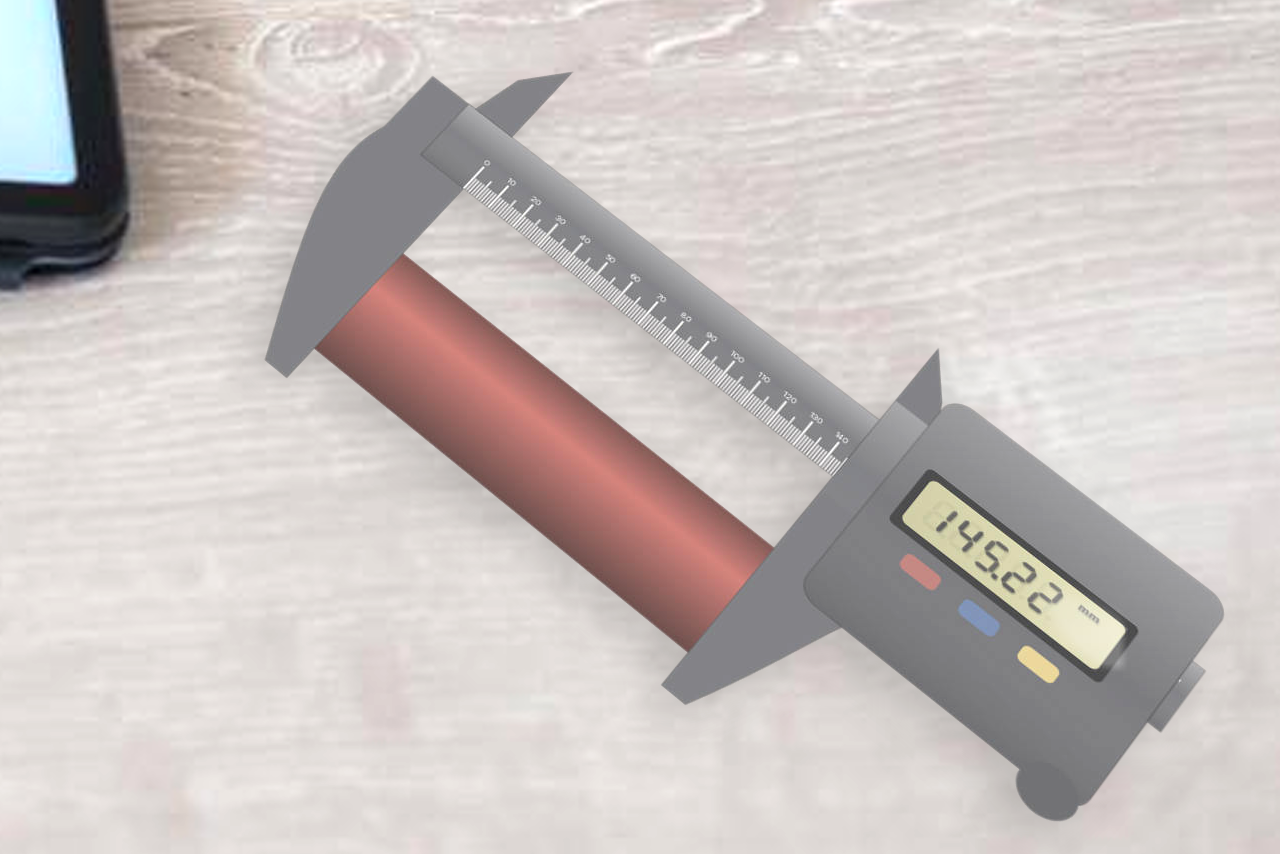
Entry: 145.22mm
